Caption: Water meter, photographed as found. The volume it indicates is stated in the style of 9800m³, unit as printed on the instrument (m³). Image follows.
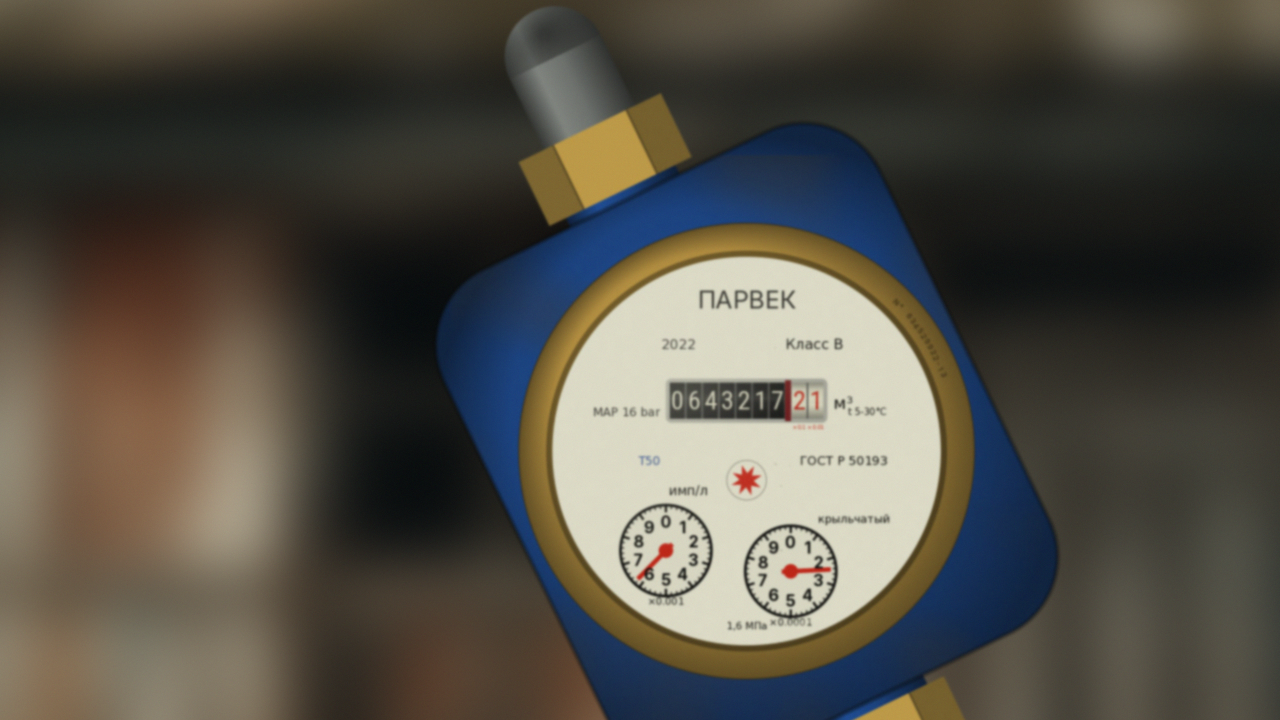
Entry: 643217.2162m³
